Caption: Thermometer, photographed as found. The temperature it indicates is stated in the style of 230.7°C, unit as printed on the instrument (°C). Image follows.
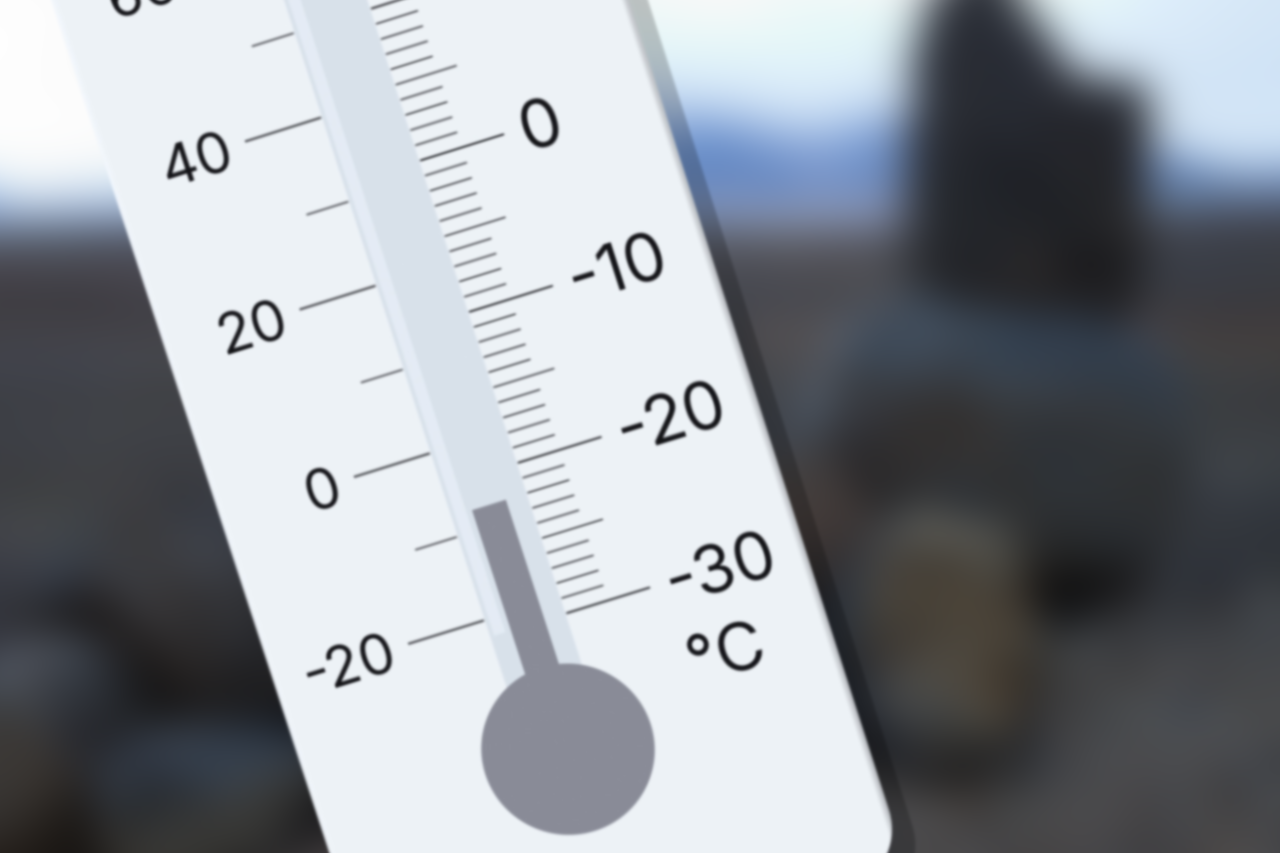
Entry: -22°C
